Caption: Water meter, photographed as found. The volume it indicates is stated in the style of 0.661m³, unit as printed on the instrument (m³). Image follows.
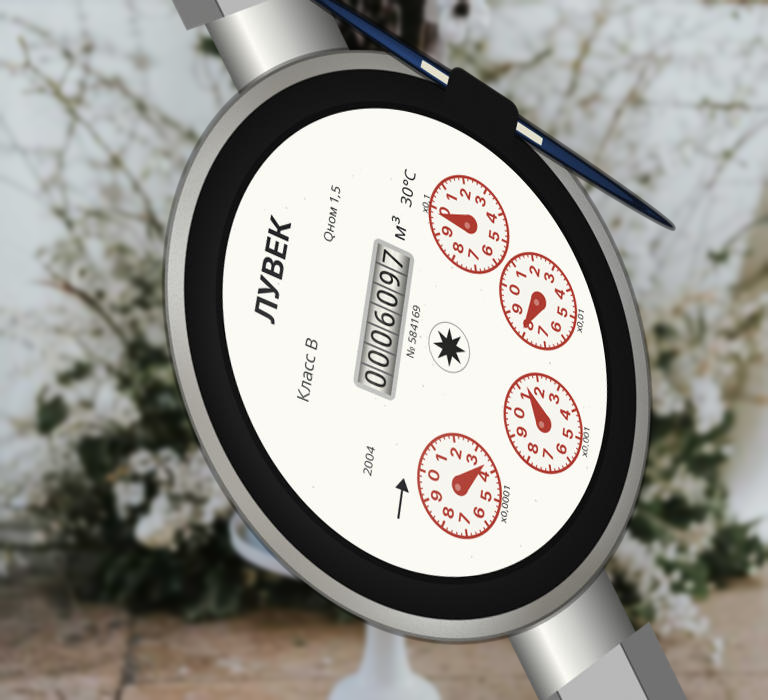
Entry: 6096.9813m³
